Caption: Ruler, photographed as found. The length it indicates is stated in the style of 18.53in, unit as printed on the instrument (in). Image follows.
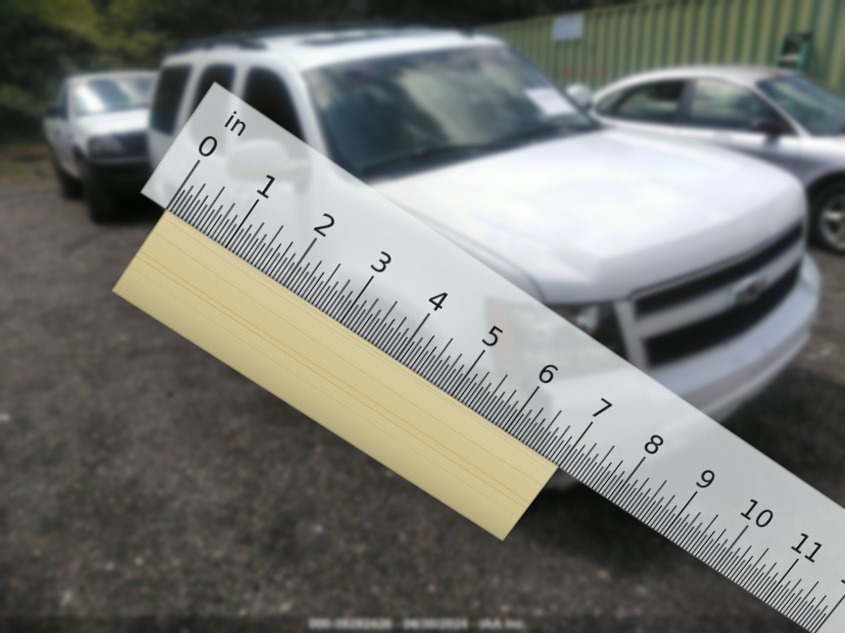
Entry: 7in
